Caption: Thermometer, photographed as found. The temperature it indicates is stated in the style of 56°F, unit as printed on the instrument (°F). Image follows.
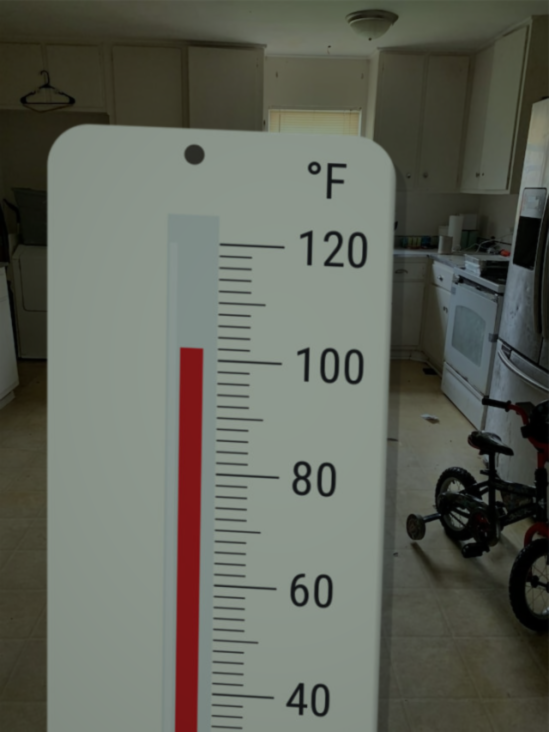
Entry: 102°F
